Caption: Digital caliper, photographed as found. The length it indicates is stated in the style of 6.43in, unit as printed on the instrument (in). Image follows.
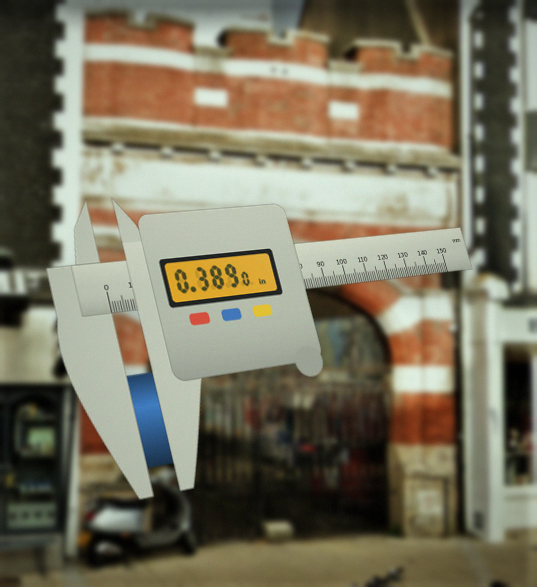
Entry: 0.3890in
